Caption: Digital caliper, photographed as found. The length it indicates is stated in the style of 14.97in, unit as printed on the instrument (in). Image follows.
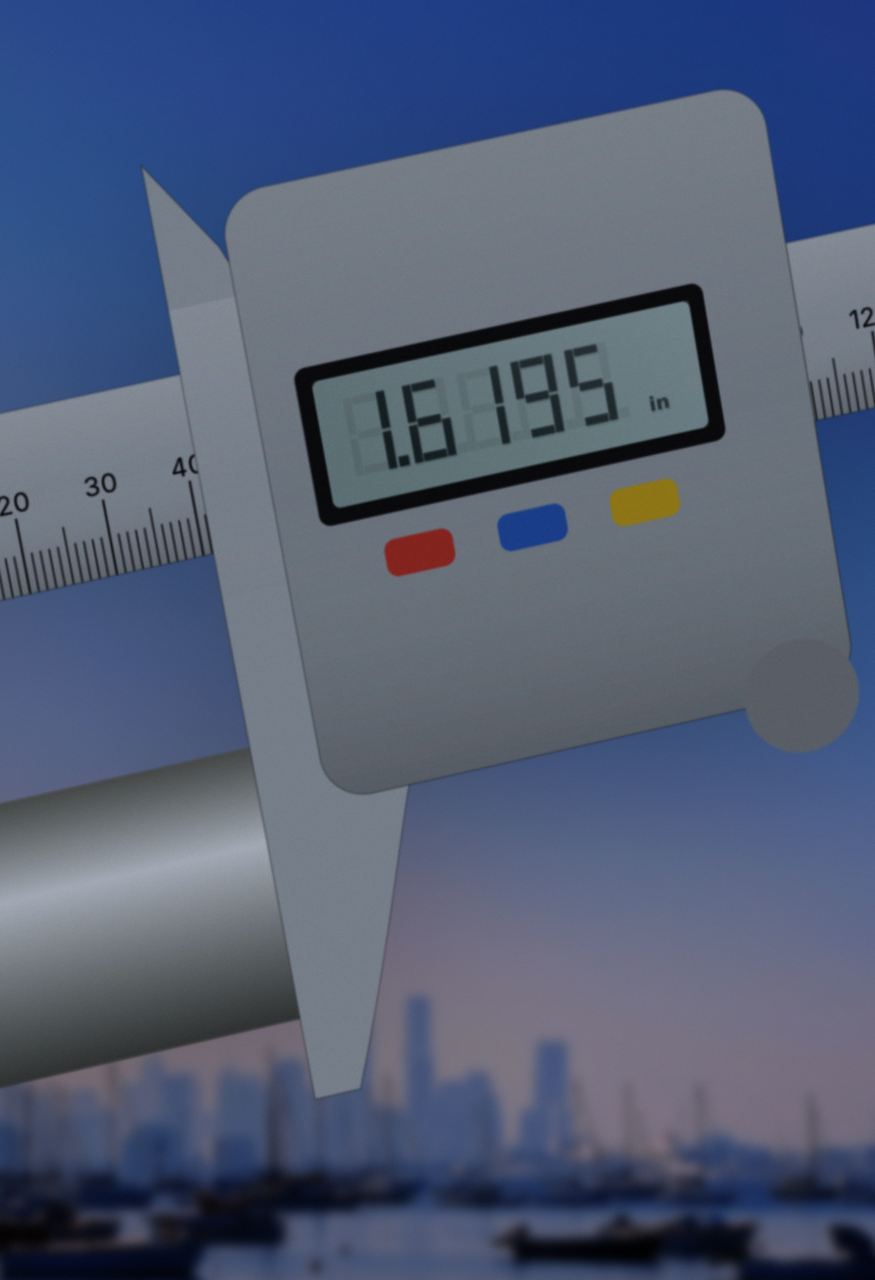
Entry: 1.6195in
